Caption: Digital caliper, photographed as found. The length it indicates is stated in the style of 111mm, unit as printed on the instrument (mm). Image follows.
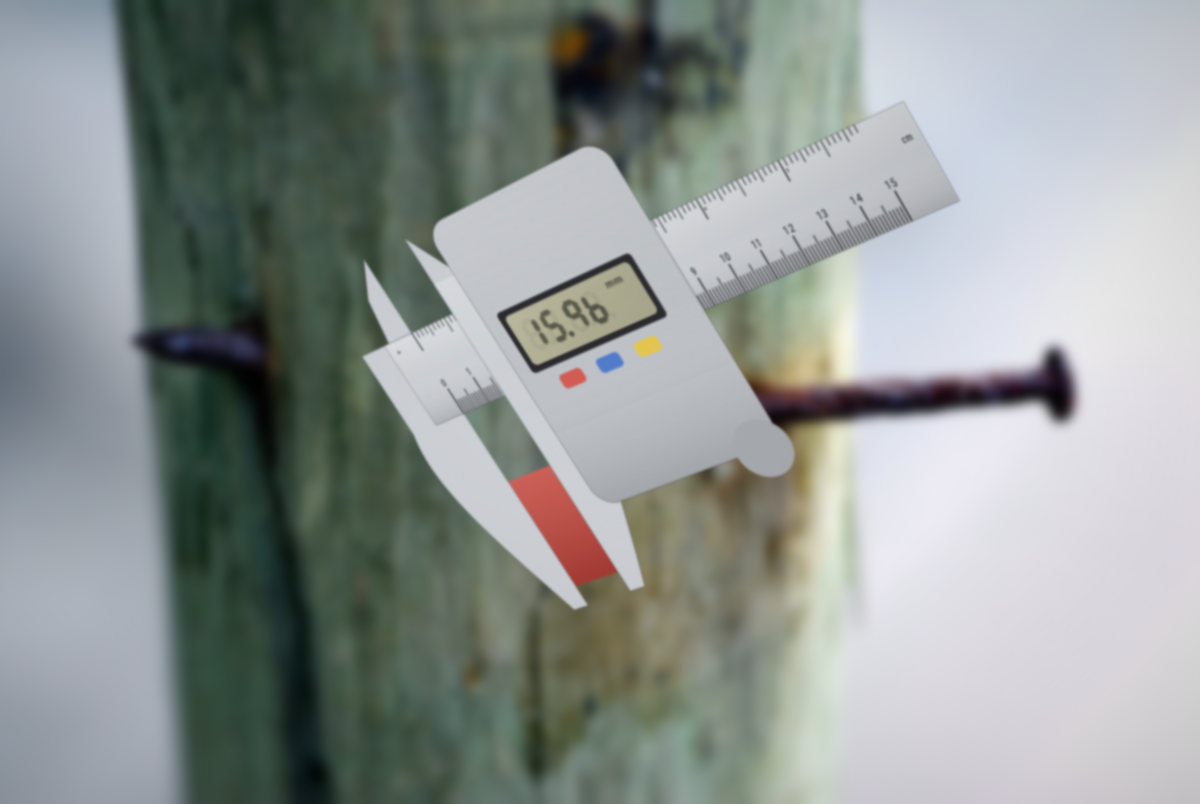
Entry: 15.96mm
